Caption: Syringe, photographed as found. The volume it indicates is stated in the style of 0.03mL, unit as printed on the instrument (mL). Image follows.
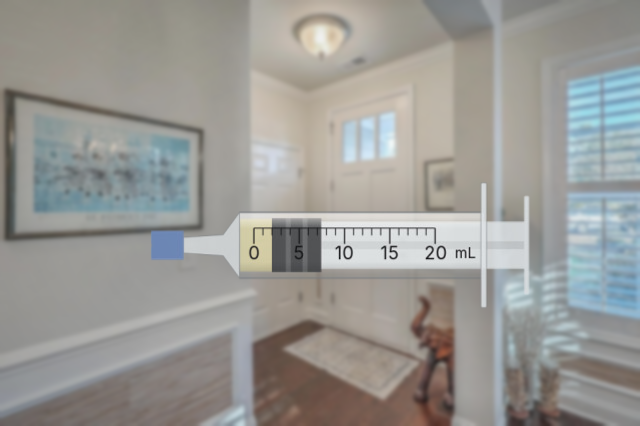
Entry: 2mL
